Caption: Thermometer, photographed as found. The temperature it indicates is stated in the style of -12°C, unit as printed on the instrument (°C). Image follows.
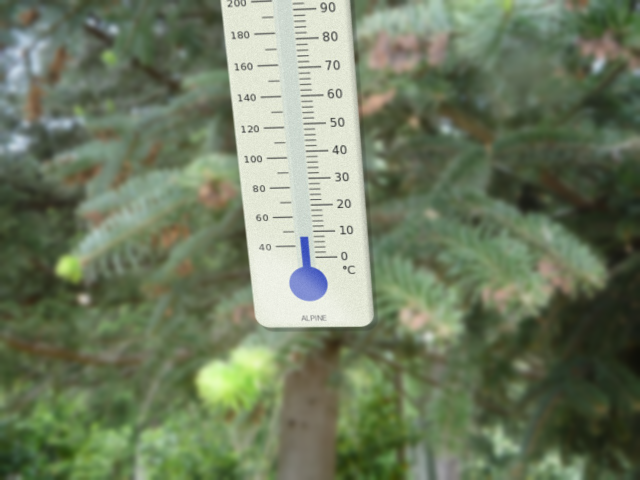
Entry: 8°C
